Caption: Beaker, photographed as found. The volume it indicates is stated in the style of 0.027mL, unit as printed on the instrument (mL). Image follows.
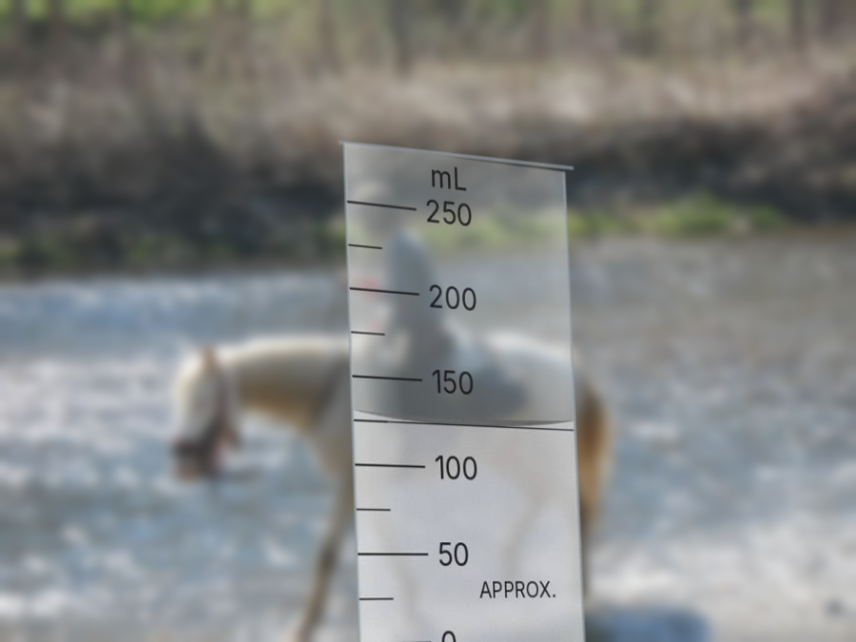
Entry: 125mL
